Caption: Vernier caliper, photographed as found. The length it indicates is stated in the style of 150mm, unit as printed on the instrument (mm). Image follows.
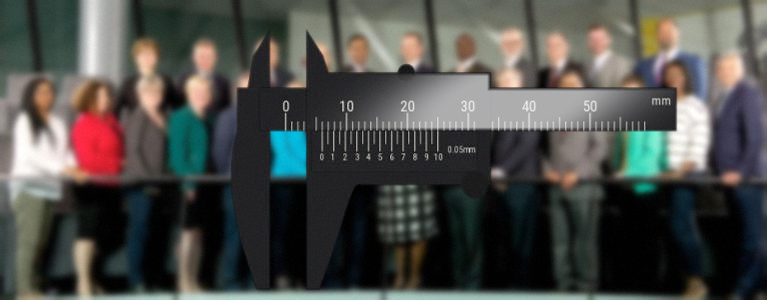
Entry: 6.0mm
